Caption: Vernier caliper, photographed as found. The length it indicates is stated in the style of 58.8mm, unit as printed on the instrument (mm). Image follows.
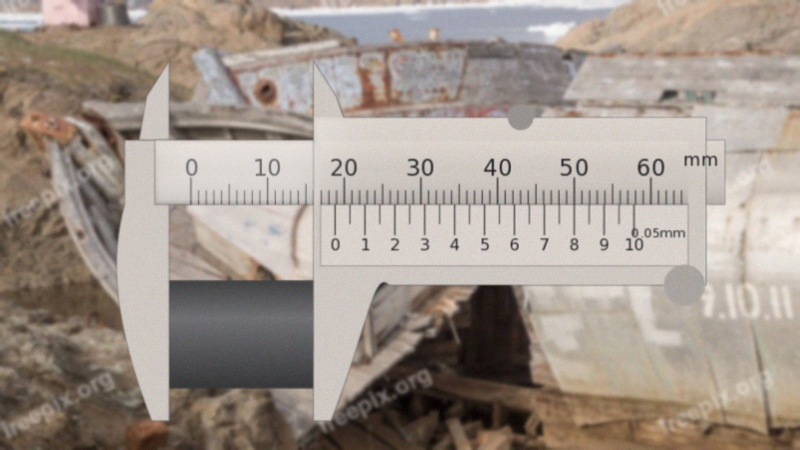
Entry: 18.8mm
